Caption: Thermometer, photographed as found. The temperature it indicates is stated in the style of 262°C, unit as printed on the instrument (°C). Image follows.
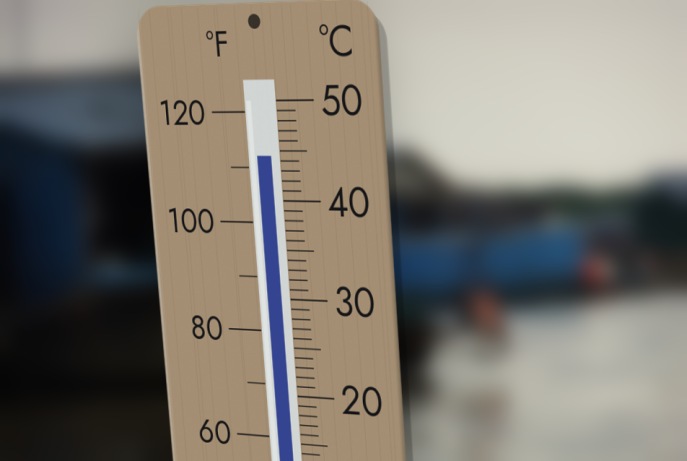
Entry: 44.5°C
